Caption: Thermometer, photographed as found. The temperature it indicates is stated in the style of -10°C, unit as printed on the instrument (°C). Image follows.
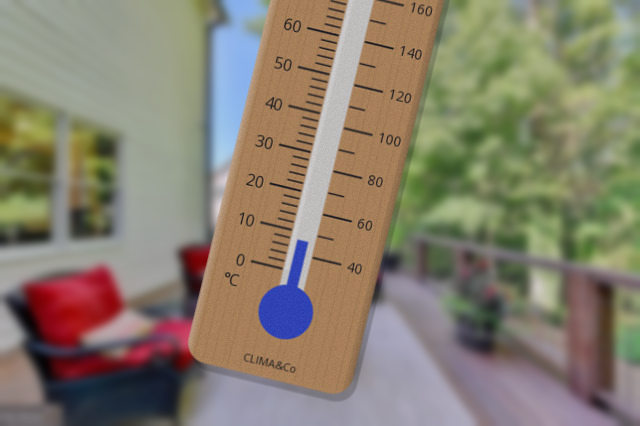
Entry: 8°C
